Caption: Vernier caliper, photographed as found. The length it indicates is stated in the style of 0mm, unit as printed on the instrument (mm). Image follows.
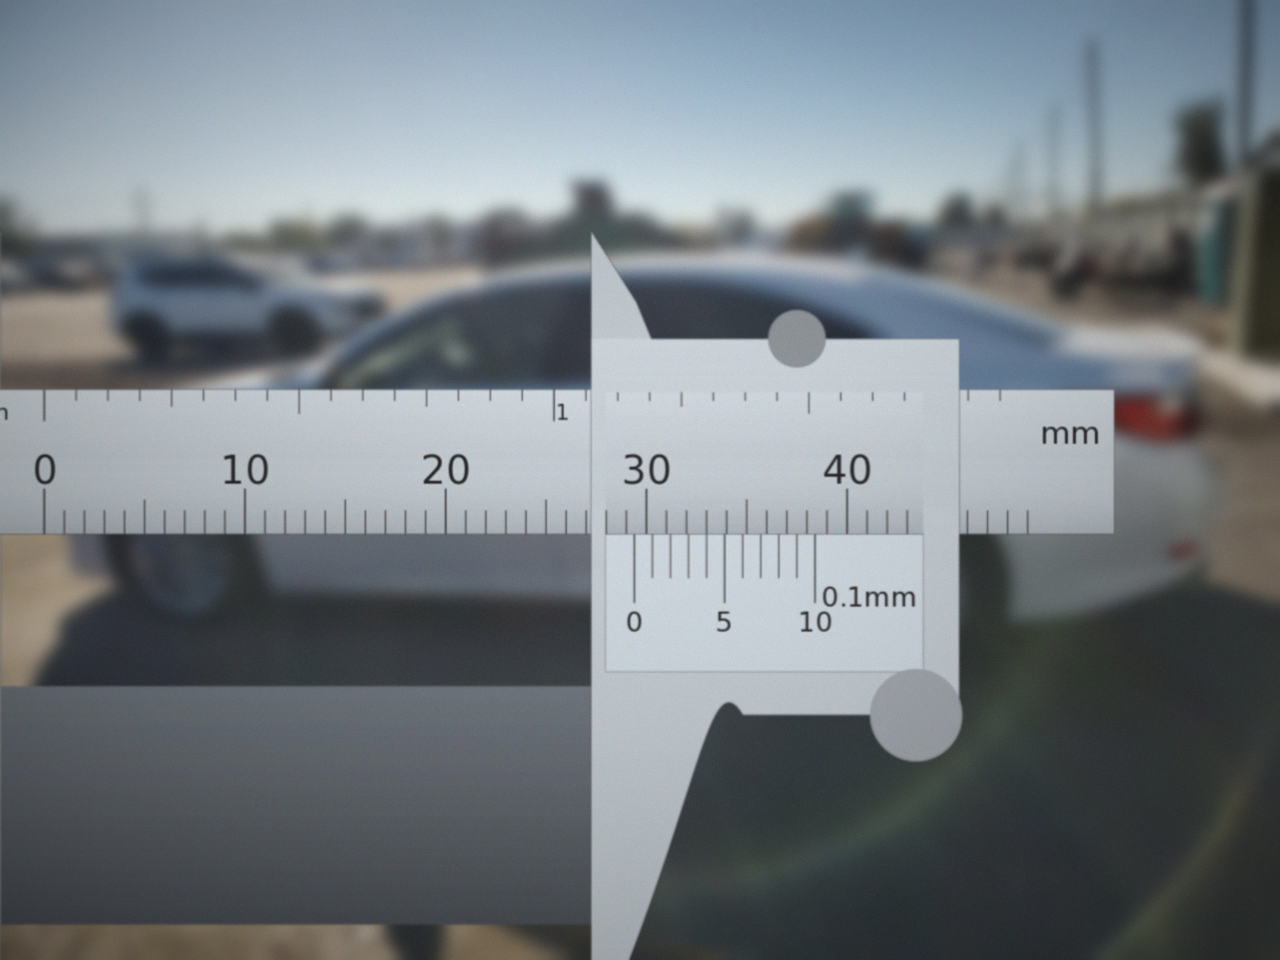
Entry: 29.4mm
